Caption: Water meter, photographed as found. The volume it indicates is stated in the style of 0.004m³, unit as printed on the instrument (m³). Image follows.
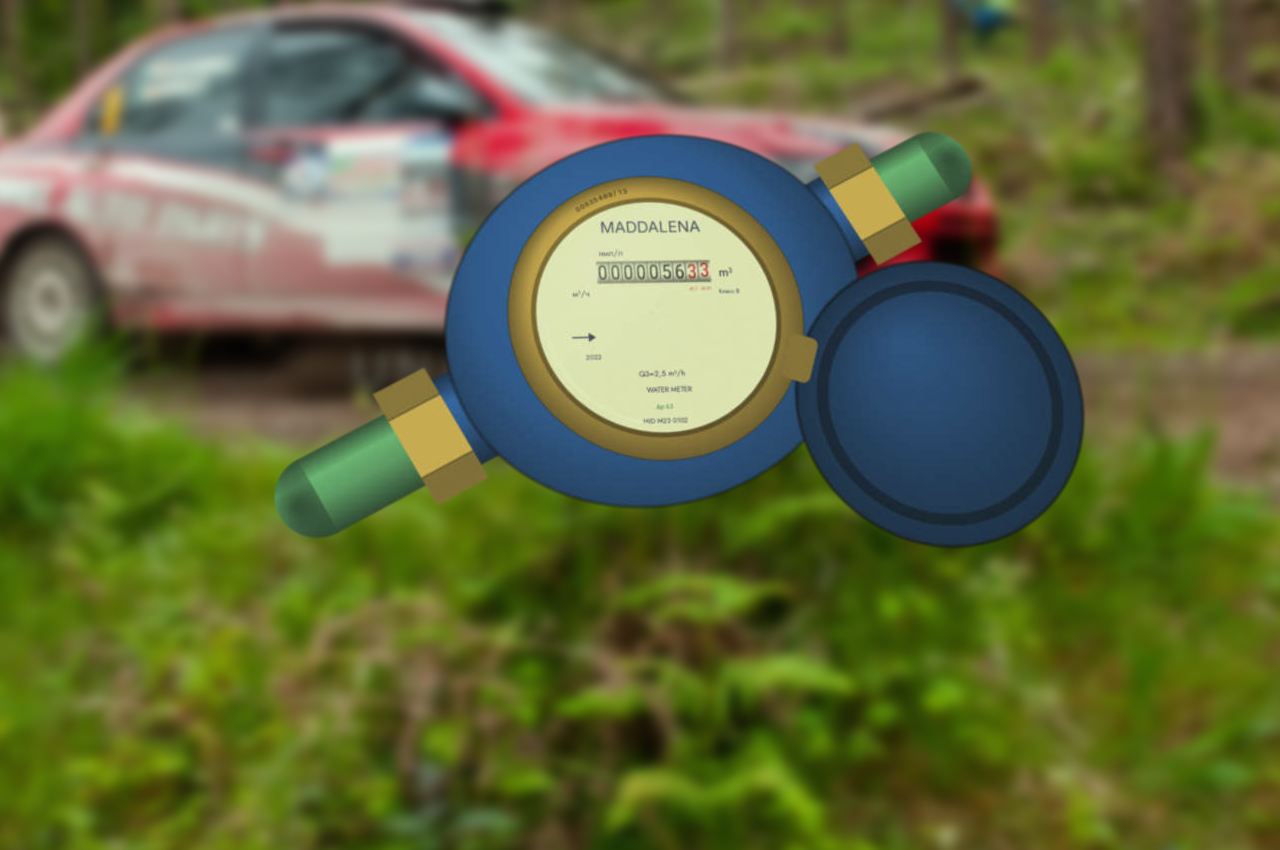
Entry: 56.33m³
